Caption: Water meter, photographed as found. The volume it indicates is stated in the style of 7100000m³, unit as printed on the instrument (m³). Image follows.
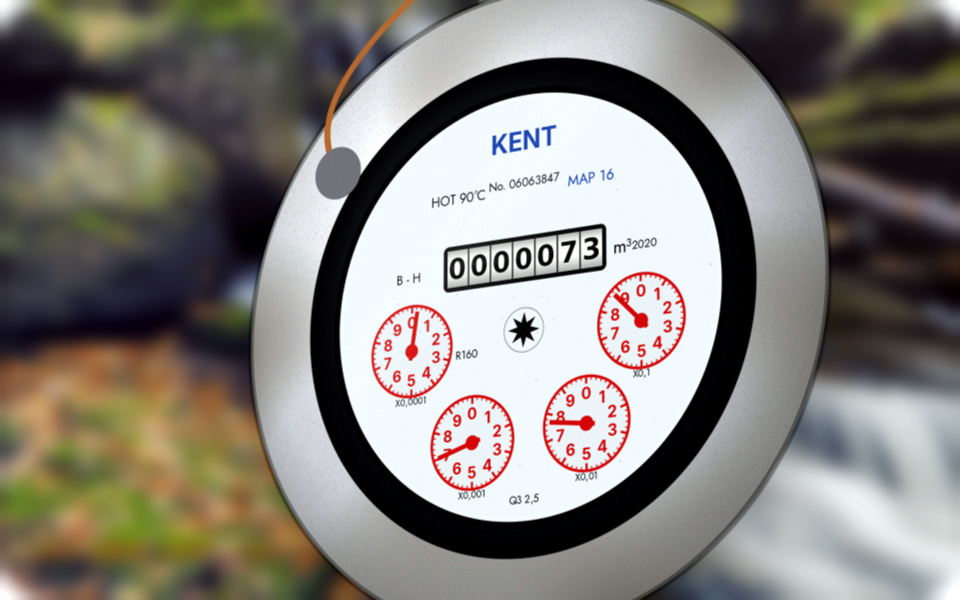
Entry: 73.8770m³
